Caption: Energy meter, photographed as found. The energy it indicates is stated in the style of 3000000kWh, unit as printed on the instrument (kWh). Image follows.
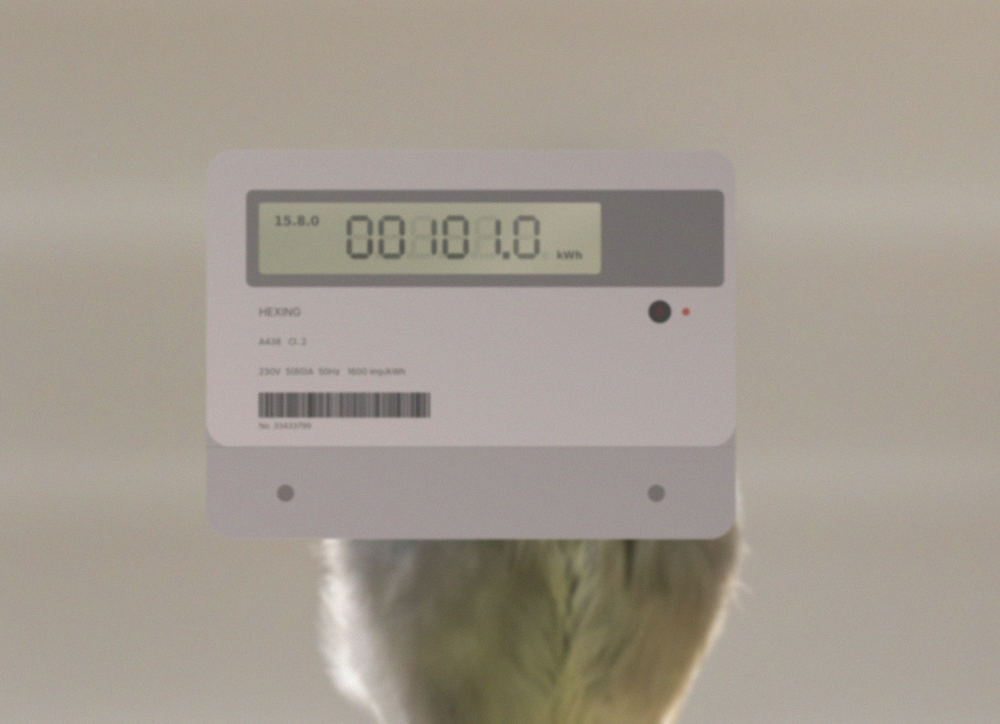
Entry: 101.0kWh
